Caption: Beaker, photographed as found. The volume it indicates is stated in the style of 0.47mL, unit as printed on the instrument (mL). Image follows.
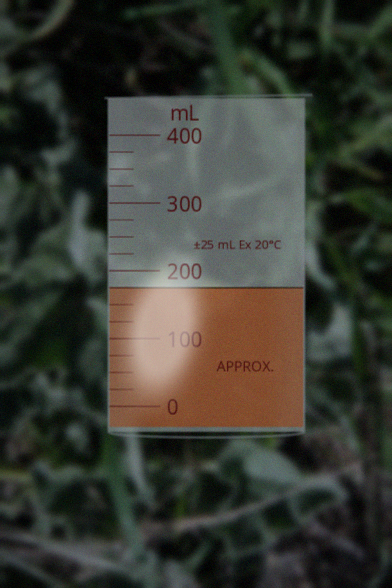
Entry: 175mL
